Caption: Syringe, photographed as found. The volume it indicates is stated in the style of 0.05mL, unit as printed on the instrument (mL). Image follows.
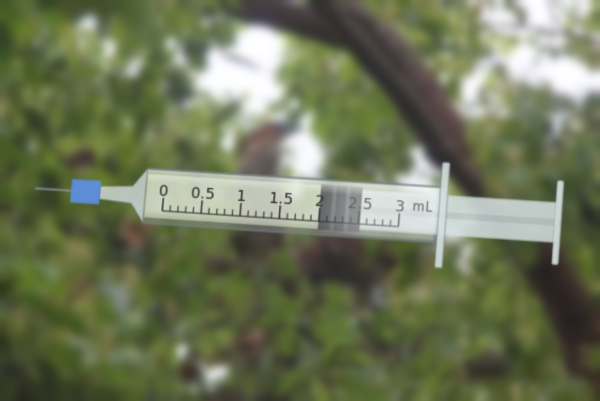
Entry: 2mL
